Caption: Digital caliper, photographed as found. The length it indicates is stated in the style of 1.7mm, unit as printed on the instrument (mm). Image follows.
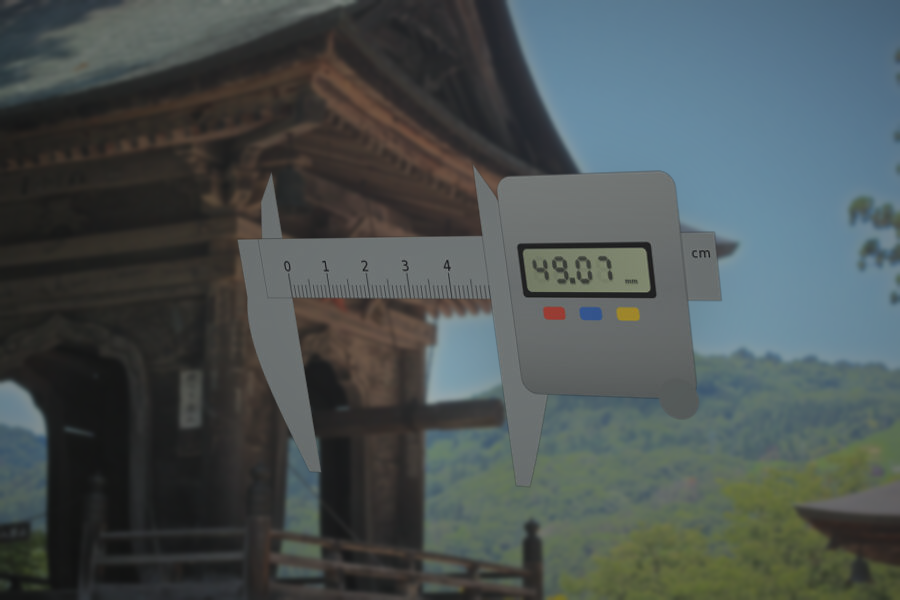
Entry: 49.07mm
